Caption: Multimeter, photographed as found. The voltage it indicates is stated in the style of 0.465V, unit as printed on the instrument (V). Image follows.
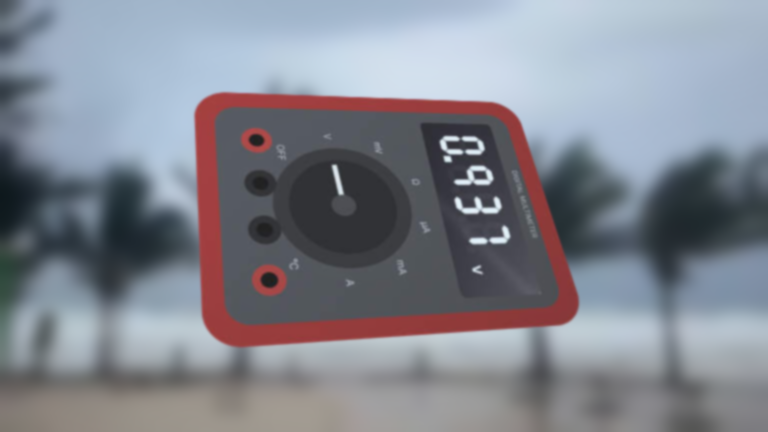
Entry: 0.937V
